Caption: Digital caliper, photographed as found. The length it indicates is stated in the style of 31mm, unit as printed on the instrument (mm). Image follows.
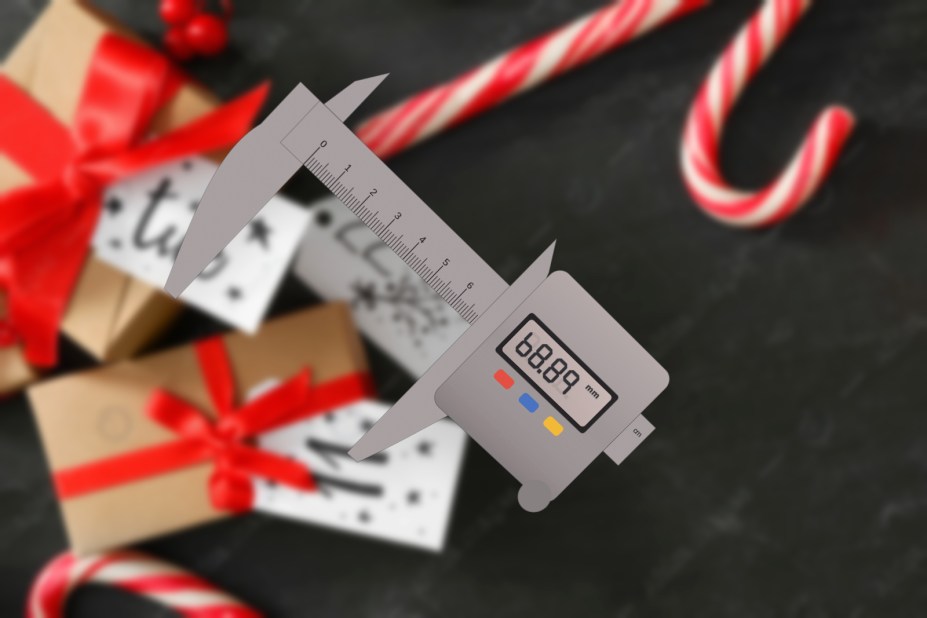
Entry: 68.89mm
